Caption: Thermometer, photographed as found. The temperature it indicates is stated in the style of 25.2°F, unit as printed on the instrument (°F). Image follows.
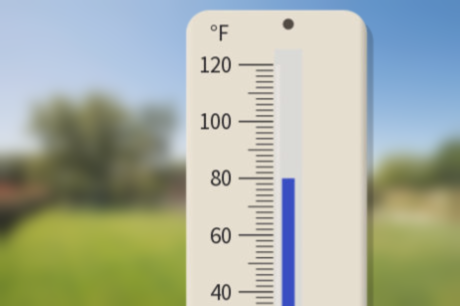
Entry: 80°F
